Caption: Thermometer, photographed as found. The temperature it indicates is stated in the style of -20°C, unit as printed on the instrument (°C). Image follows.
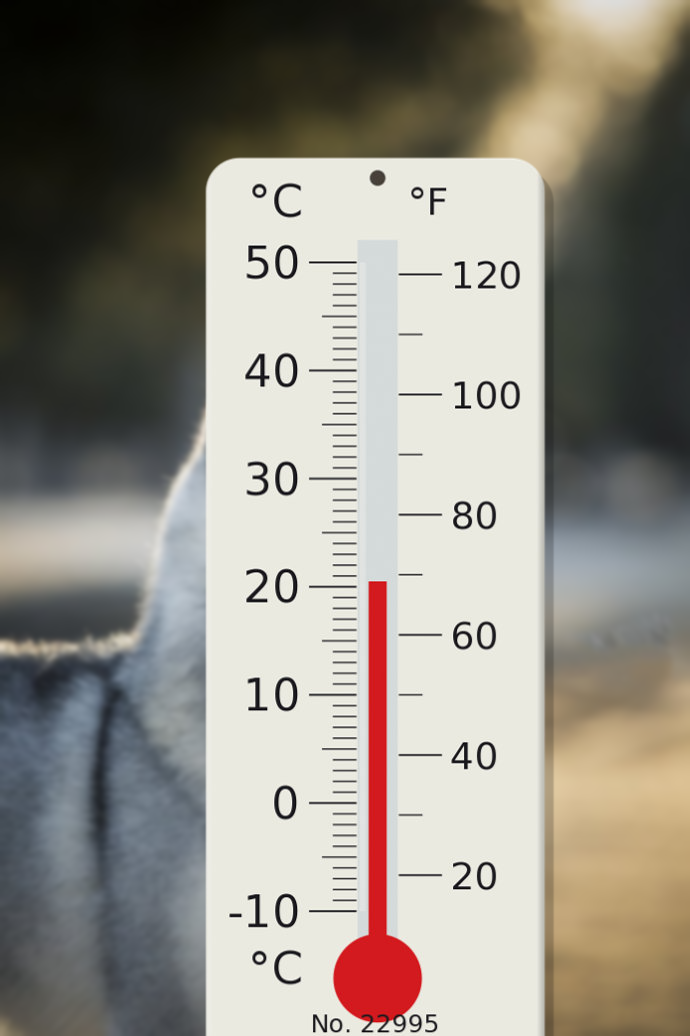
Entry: 20.5°C
